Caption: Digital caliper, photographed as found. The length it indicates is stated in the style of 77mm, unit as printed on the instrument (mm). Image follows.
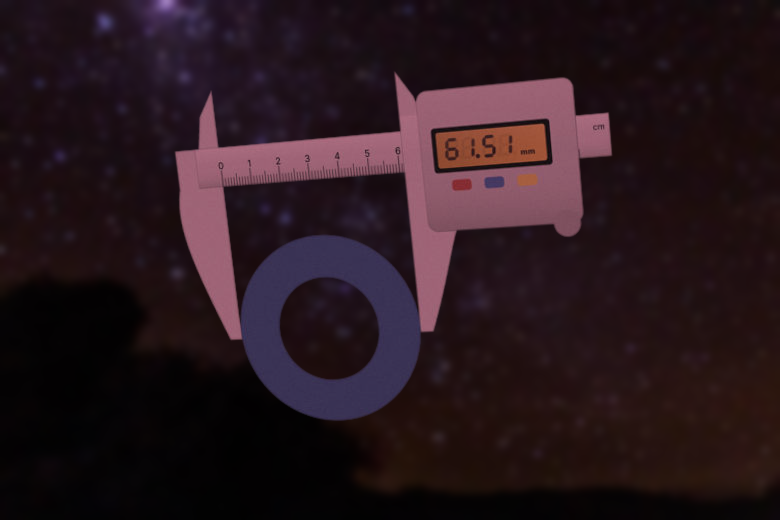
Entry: 61.51mm
